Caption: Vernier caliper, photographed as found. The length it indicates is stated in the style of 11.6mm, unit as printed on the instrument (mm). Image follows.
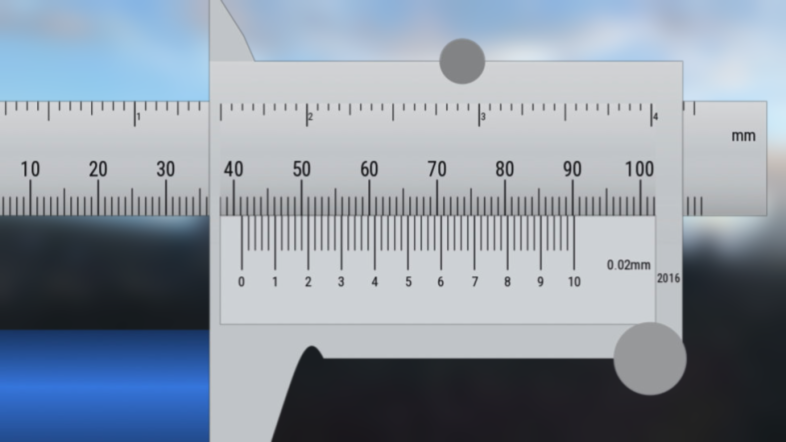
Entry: 41.2mm
